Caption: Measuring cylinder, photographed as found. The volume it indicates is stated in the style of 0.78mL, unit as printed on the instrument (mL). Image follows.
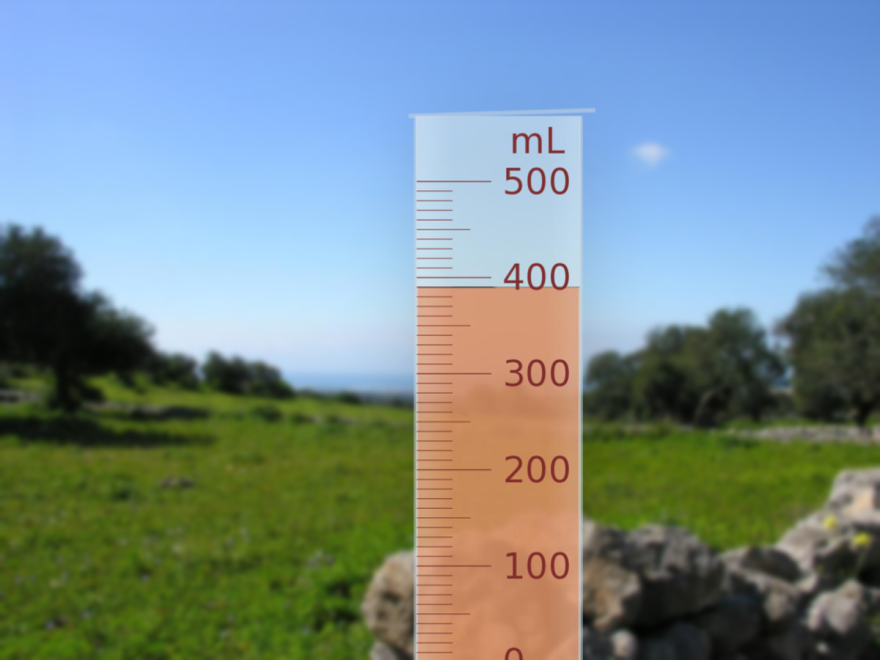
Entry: 390mL
